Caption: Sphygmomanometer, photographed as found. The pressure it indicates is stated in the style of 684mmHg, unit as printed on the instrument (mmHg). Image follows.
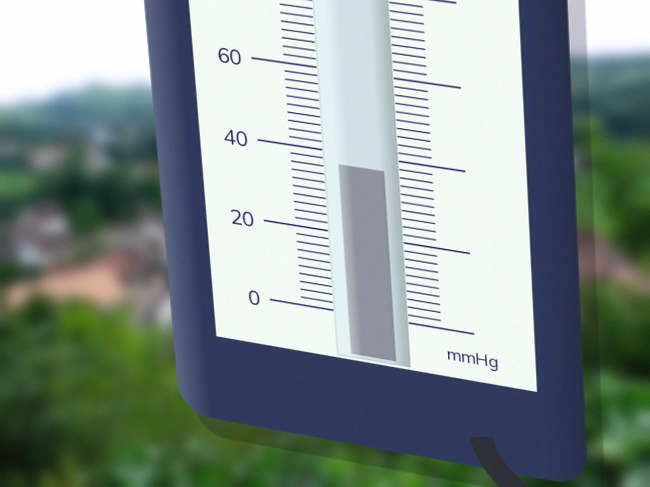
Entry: 37mmHg
